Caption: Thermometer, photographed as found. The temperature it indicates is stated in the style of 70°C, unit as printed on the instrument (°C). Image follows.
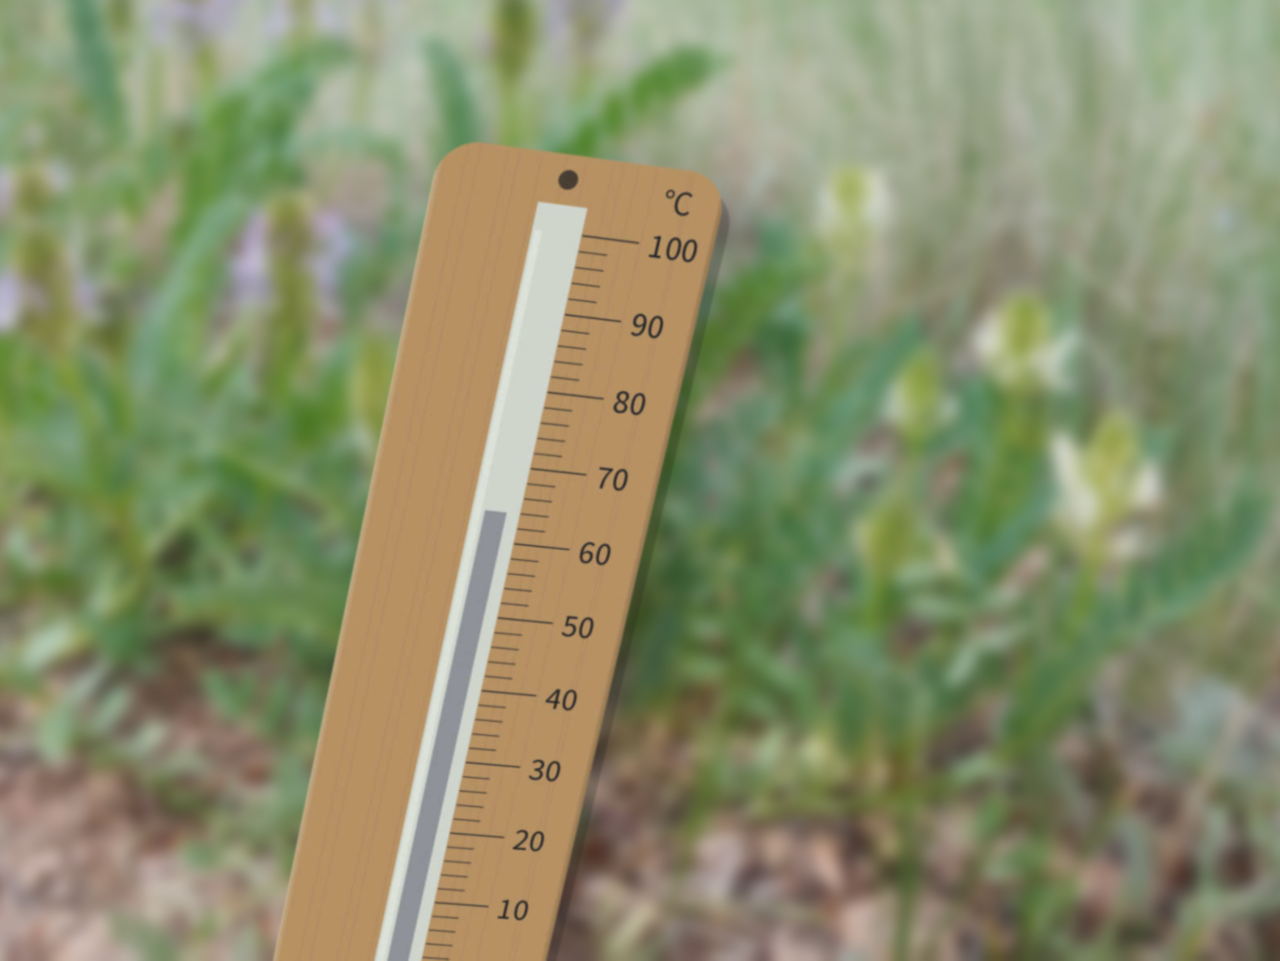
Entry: 64°C
